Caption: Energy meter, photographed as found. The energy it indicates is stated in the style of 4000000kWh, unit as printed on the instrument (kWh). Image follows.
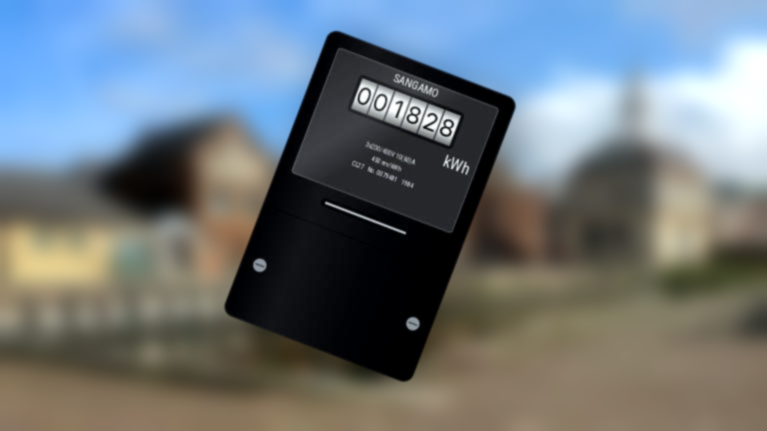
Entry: 1828kWh
